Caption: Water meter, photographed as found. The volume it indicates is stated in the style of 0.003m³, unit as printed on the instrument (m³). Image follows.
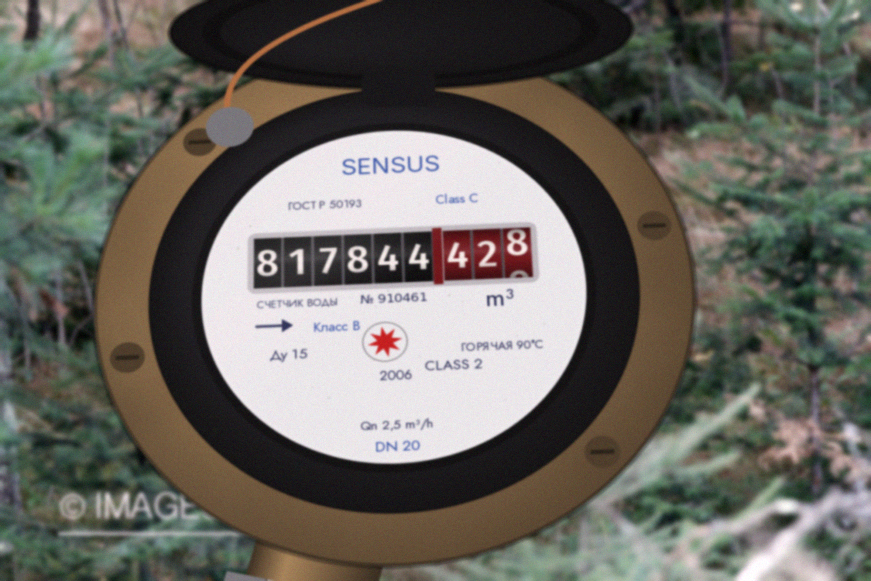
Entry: 817844.428m³
